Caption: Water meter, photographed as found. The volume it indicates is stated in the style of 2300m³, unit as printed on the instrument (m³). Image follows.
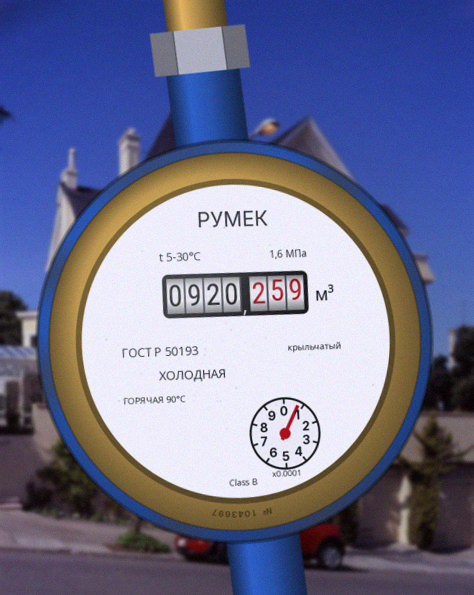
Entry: 920.2590m³
